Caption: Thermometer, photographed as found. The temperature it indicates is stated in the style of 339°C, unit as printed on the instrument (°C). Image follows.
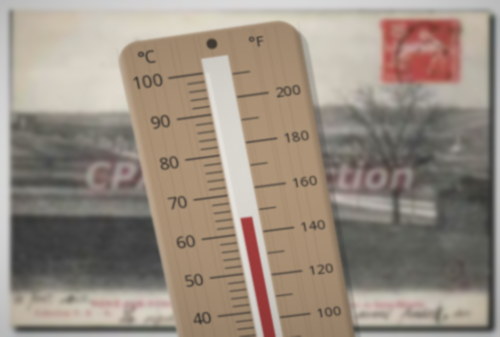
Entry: 64°C
